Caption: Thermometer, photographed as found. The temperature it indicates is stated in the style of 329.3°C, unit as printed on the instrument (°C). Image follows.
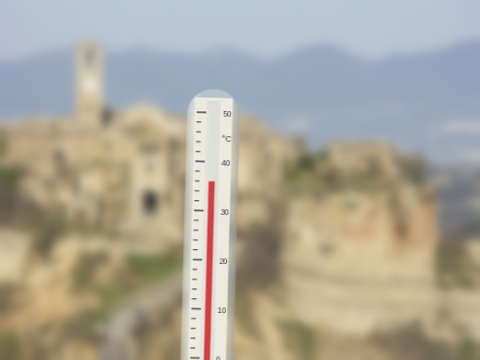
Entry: 36°C
